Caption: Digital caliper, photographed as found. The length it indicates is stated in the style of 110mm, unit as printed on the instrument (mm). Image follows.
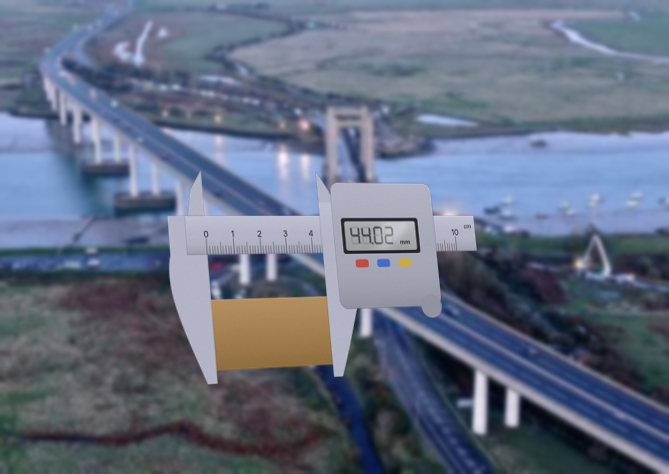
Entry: 44.02mm
